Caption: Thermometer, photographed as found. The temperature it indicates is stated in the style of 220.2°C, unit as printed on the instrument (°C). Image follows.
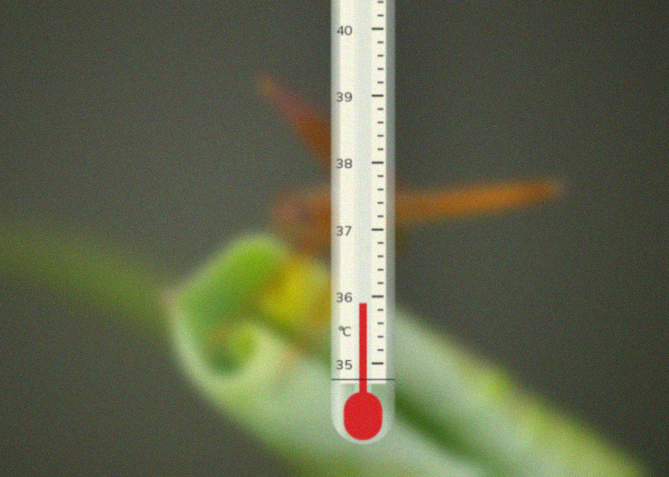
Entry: 35.9°C
